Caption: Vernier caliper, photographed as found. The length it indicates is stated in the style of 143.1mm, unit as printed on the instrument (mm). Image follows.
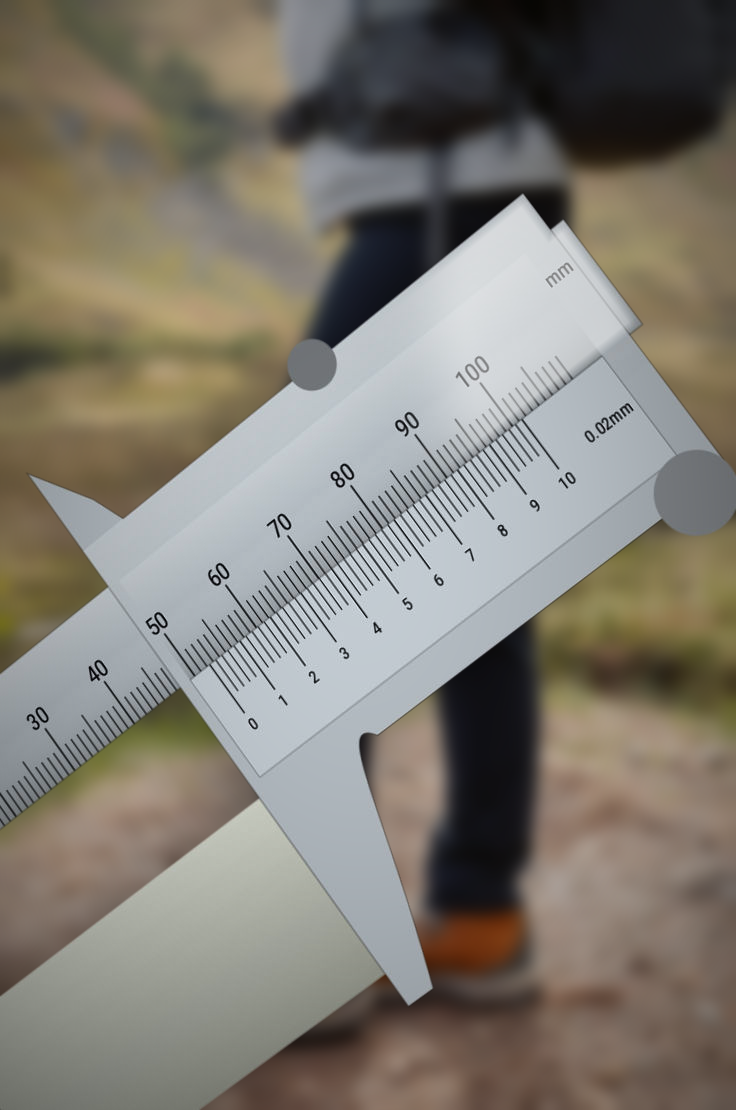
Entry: 52.4mm
